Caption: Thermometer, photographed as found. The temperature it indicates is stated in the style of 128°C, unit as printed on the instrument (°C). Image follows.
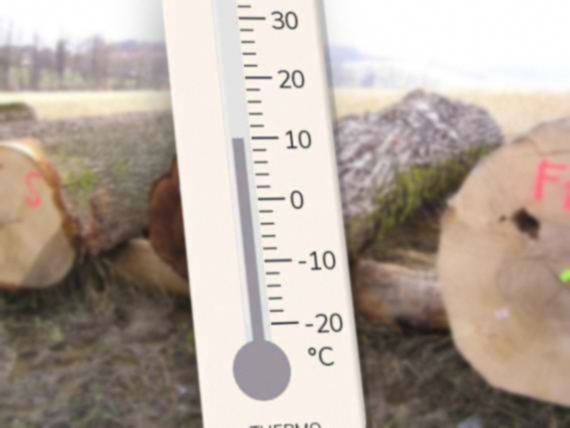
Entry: 10°C
